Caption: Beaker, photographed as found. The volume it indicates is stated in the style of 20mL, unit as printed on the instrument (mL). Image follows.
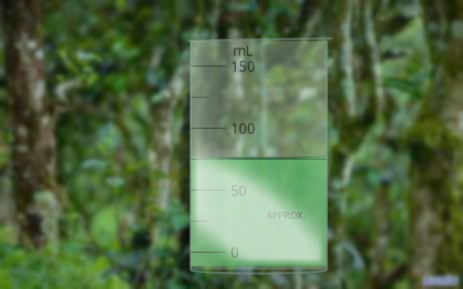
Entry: 75mL
